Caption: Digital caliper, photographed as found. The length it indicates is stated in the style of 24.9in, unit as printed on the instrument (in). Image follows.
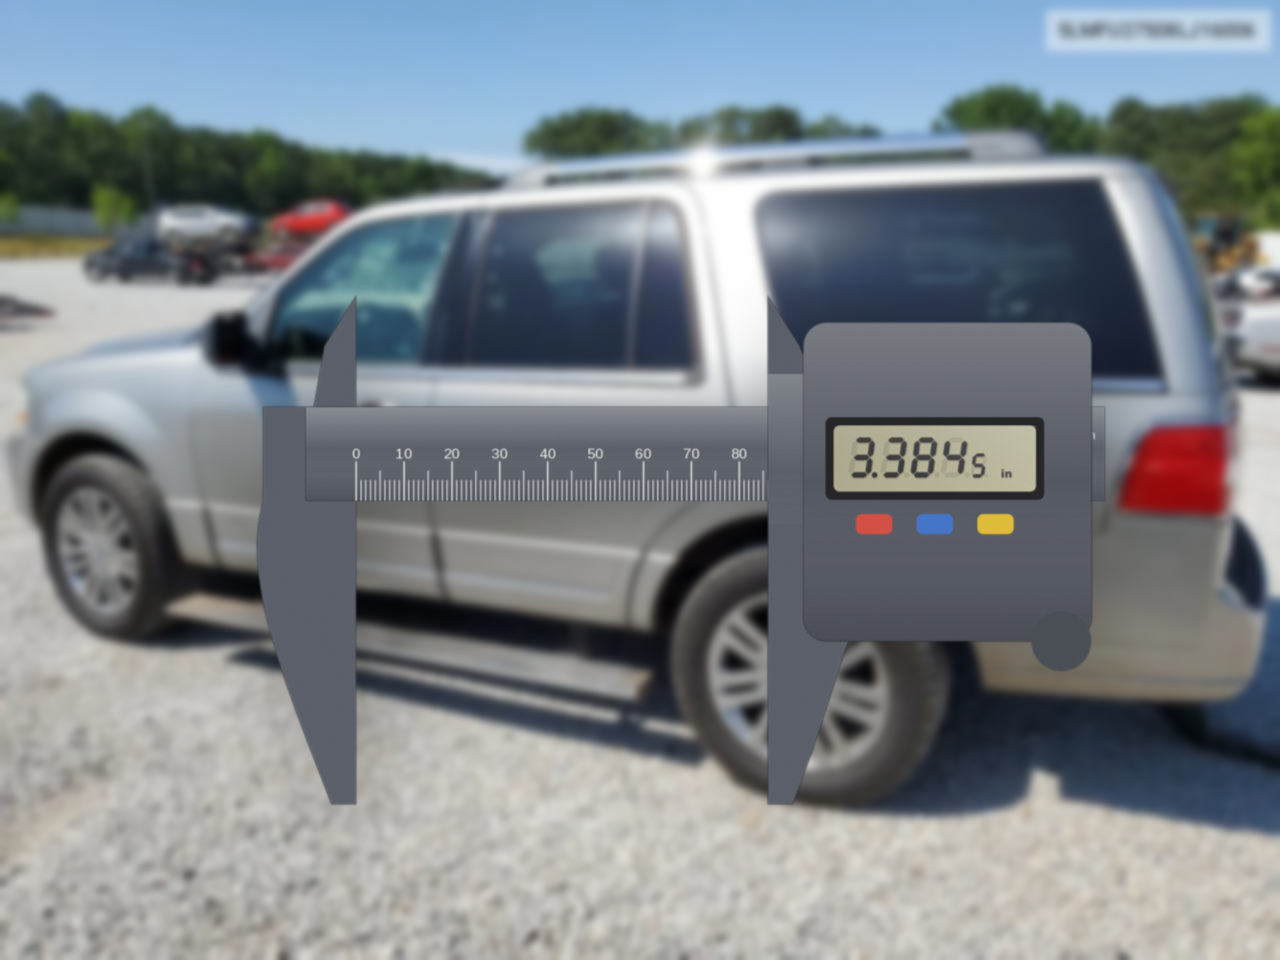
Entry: 3.3845in
